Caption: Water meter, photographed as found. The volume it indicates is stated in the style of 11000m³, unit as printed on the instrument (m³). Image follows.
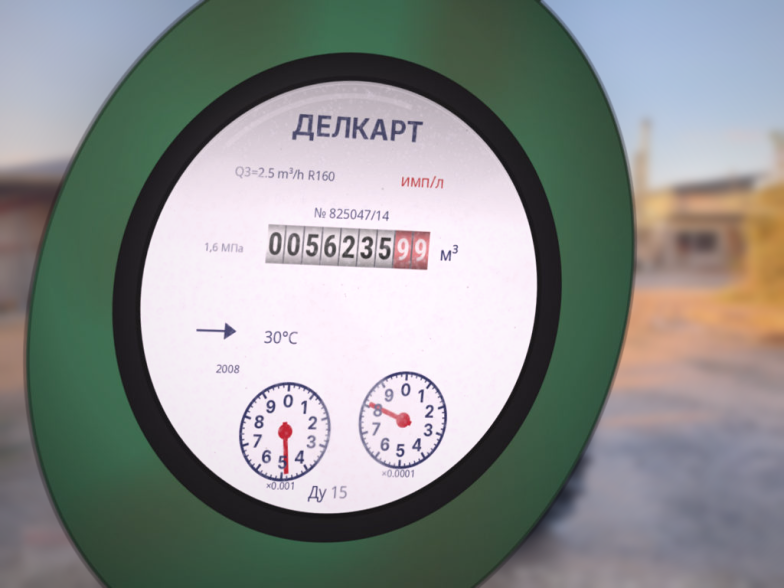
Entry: 56235.9948m³
